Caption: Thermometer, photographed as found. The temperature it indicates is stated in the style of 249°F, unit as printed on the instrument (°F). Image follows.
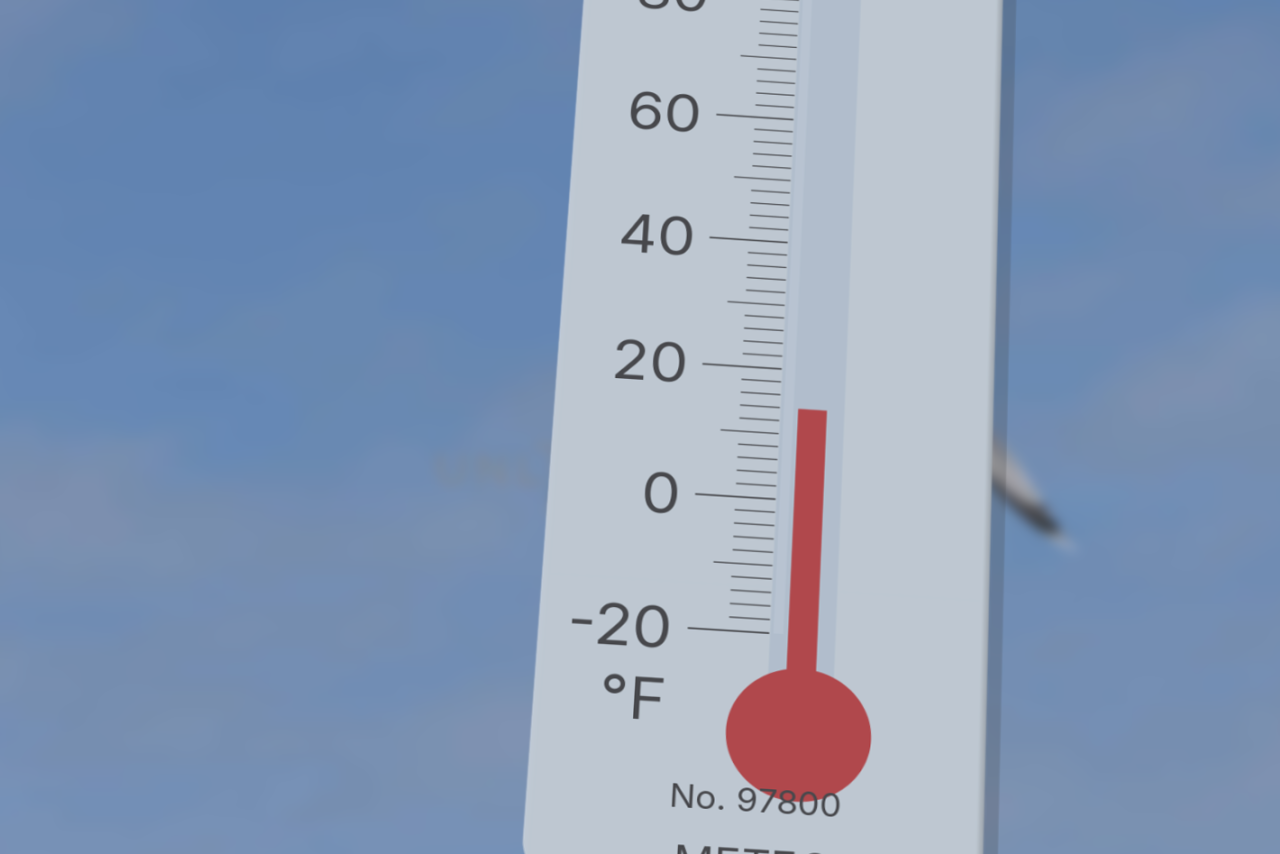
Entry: 14°F
